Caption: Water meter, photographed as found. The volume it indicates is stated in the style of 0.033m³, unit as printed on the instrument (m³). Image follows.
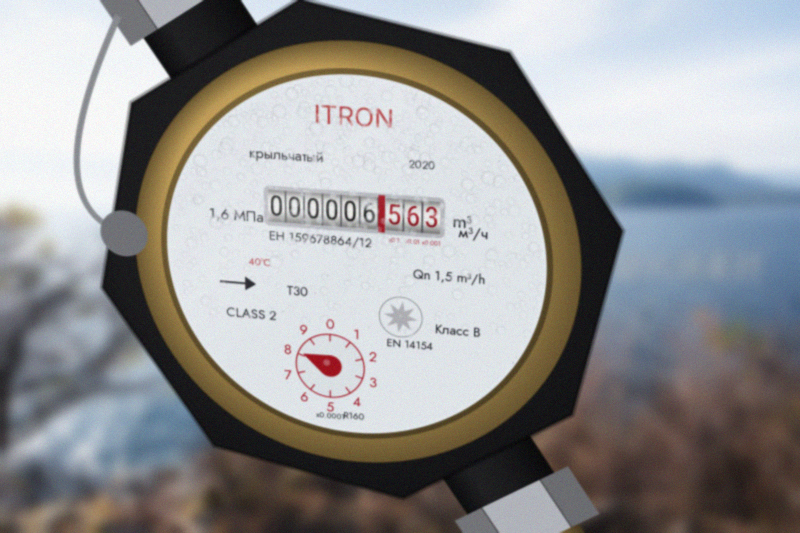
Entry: 6.5638m³
